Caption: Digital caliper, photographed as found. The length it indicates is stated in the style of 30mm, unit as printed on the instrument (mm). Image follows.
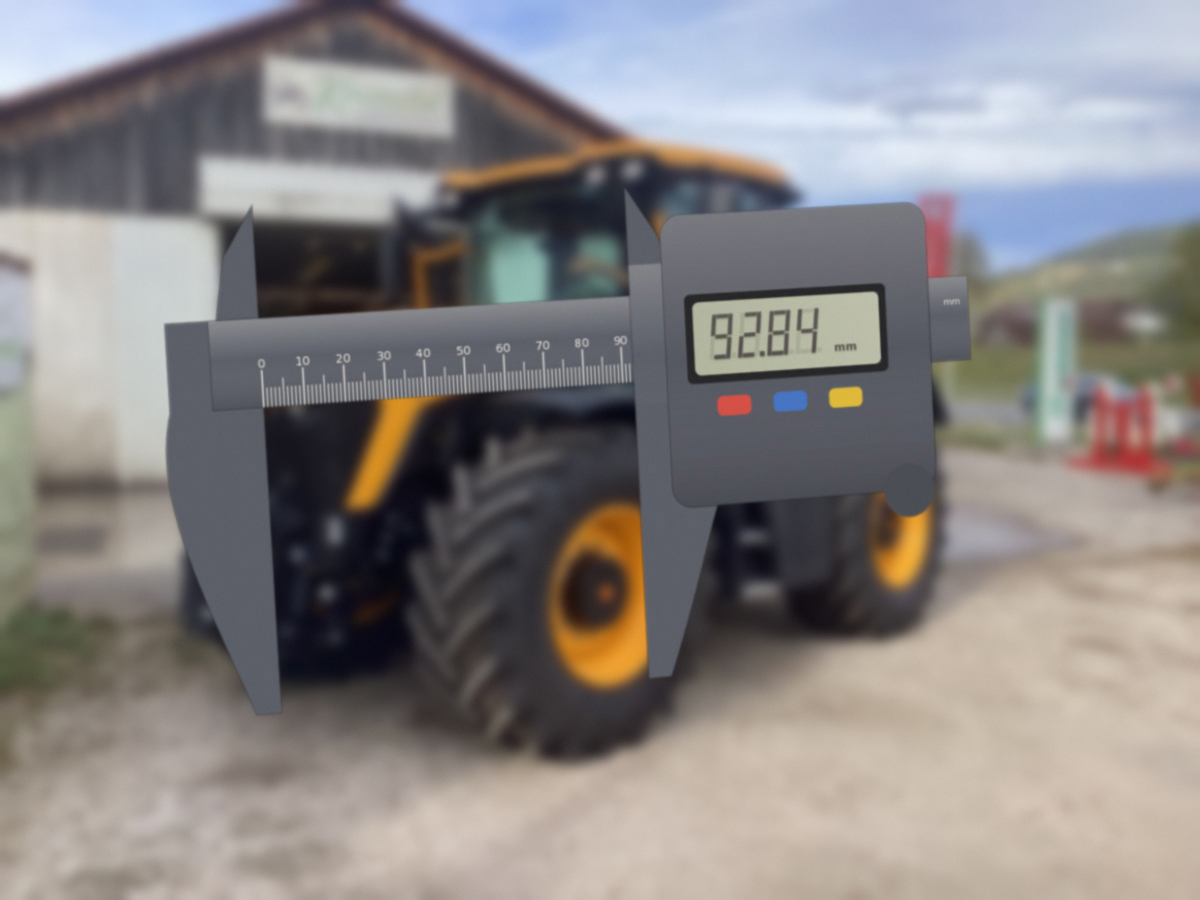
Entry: 92.84mm
